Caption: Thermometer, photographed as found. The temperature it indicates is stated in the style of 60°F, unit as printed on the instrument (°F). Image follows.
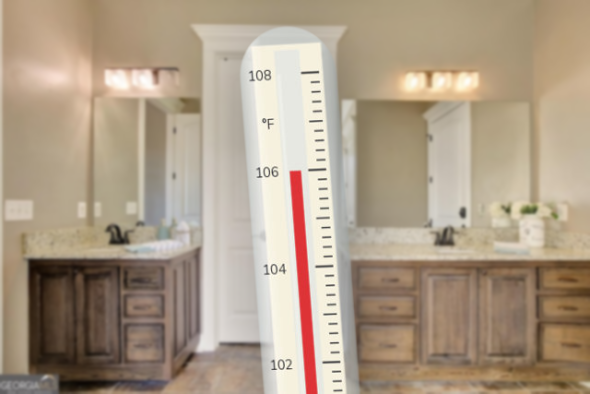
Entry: 106°F
